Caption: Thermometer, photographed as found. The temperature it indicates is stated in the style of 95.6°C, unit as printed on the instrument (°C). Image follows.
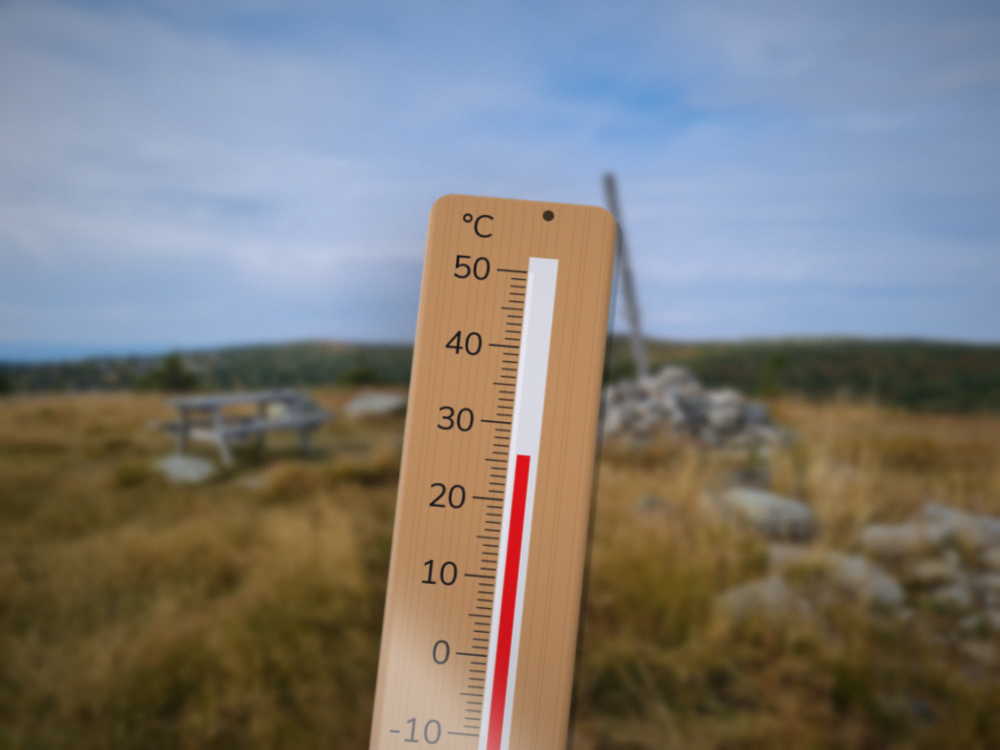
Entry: 26°C
